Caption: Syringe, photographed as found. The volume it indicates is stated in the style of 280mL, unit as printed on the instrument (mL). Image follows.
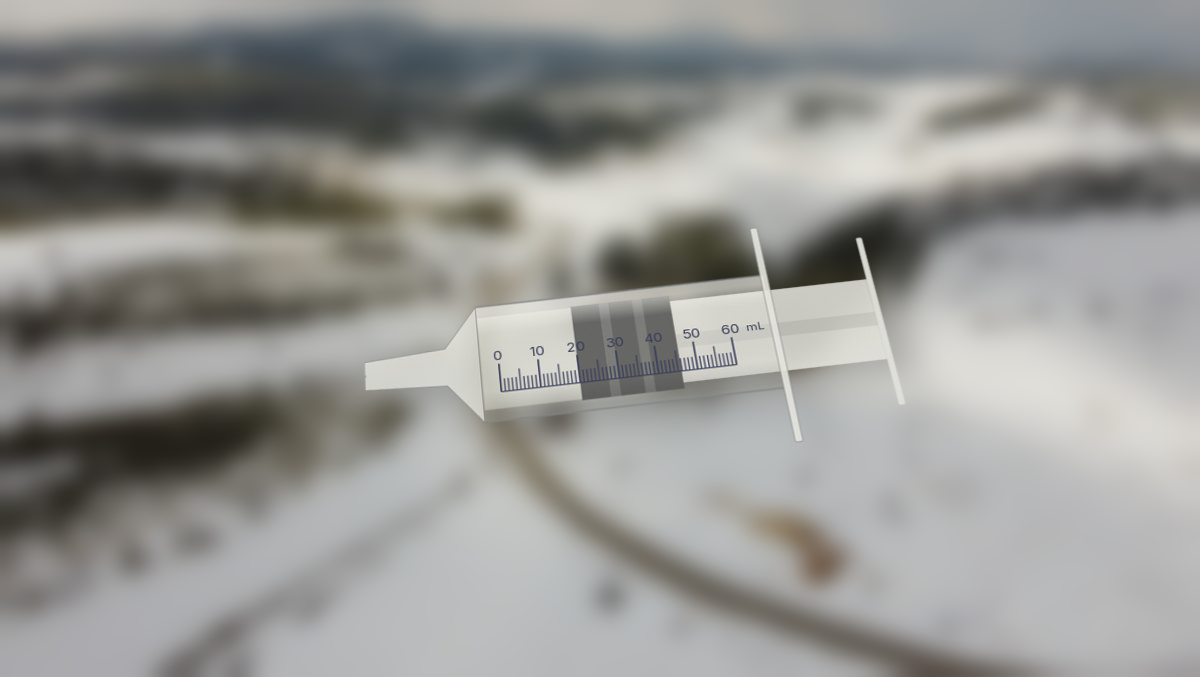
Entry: 20mL
